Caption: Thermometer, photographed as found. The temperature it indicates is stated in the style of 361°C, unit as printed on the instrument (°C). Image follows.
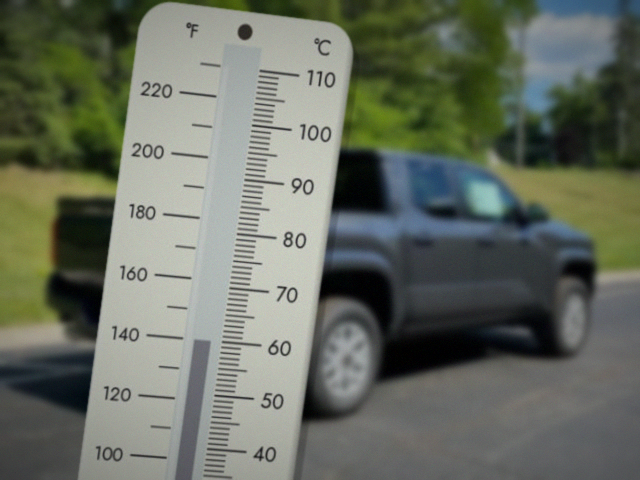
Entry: 60°C
